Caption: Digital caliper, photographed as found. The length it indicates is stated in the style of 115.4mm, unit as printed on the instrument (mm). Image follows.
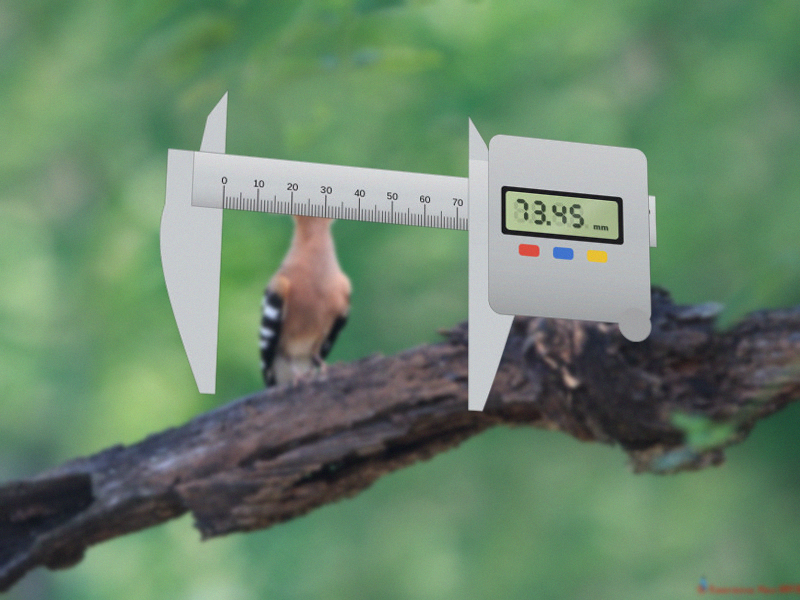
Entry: 73.45mm
